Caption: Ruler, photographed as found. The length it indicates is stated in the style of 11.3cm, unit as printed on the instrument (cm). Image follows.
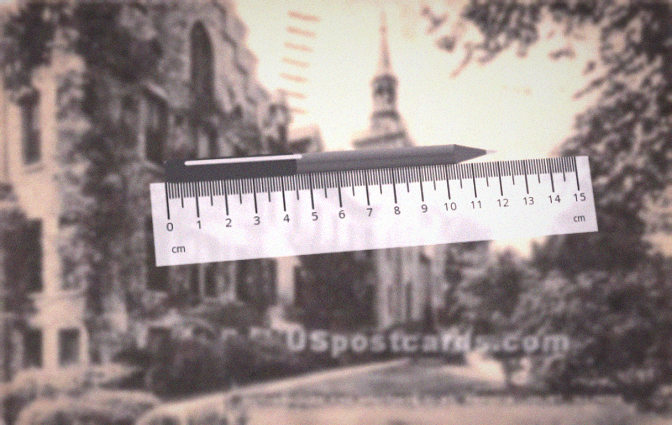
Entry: 12cm
